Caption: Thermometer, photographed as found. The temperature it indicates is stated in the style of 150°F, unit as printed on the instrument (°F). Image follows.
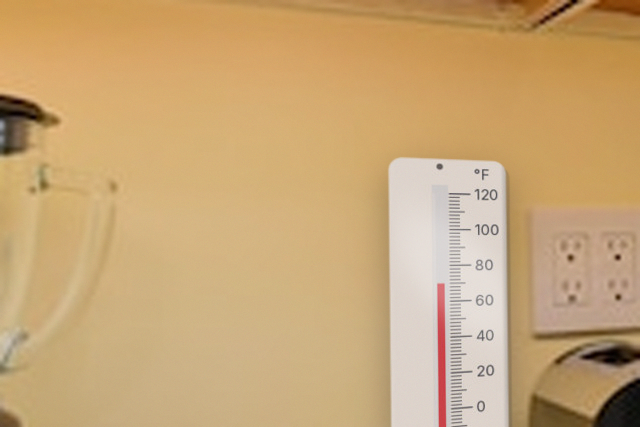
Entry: 70°F
